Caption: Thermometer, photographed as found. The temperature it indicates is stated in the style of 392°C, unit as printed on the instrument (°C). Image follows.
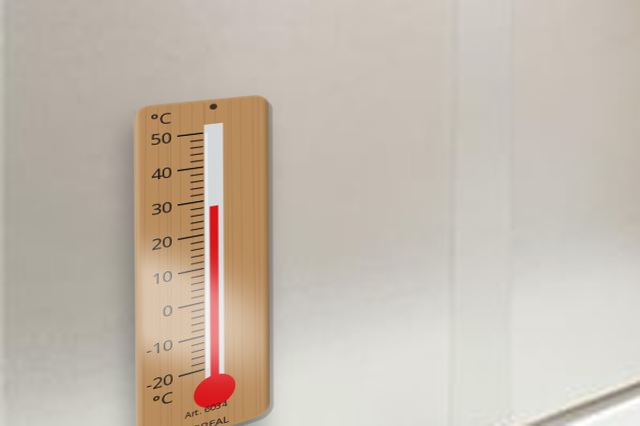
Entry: 28°C
